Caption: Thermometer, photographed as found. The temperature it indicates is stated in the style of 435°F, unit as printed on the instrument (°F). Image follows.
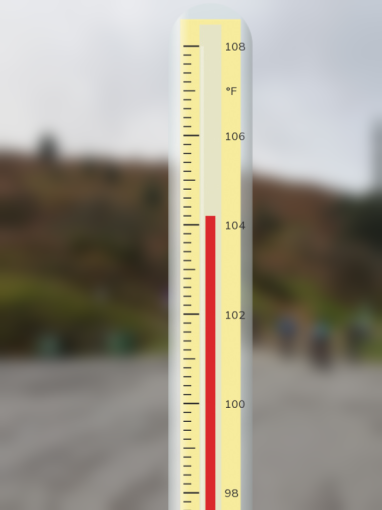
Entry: 104.2°F
